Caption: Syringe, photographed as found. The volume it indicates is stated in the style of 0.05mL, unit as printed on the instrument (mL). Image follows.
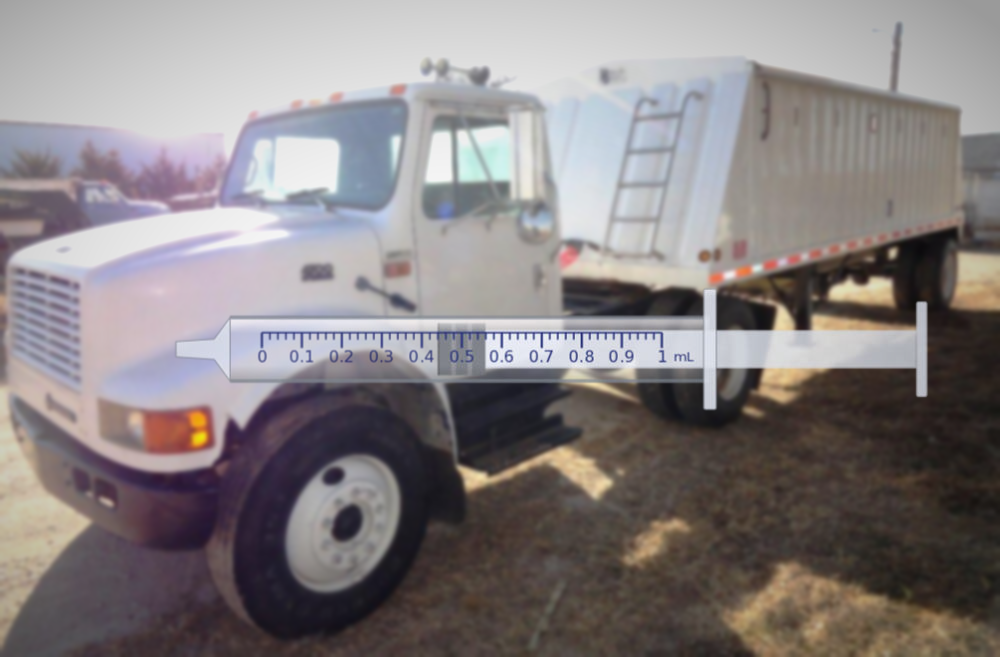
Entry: 0.44mL
